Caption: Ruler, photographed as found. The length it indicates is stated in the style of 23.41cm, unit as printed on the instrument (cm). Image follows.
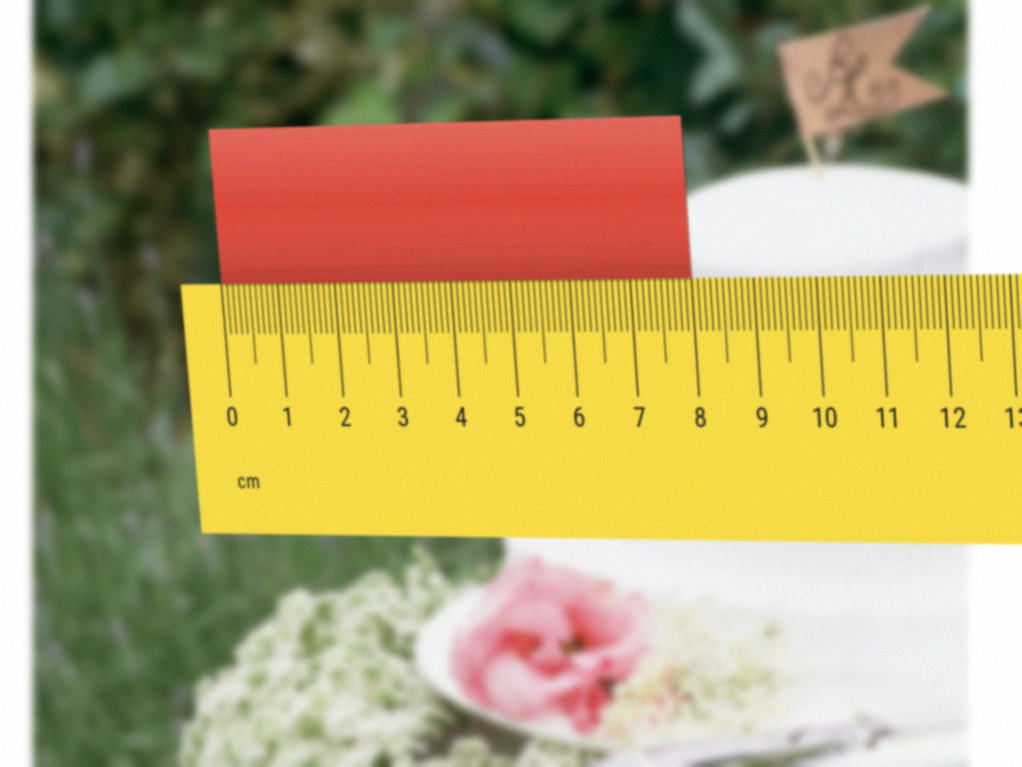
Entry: 8cm
